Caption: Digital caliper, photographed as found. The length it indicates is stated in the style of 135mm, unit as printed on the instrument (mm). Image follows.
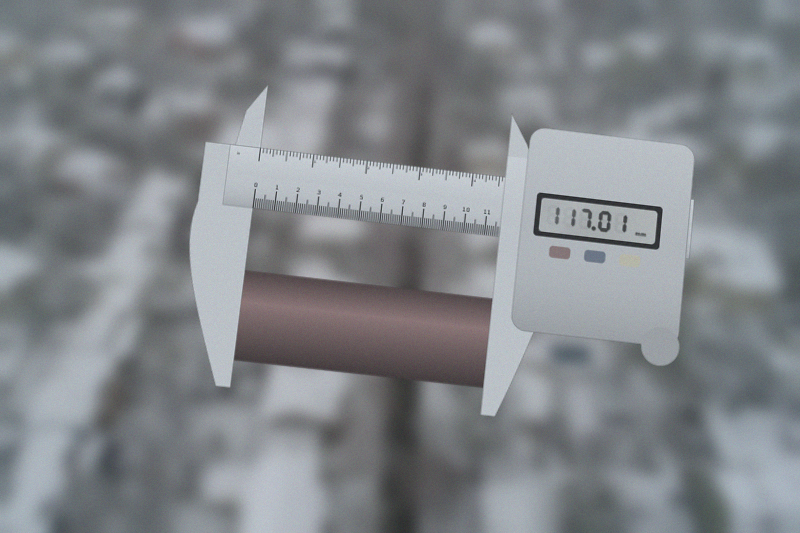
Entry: 117.01mm
